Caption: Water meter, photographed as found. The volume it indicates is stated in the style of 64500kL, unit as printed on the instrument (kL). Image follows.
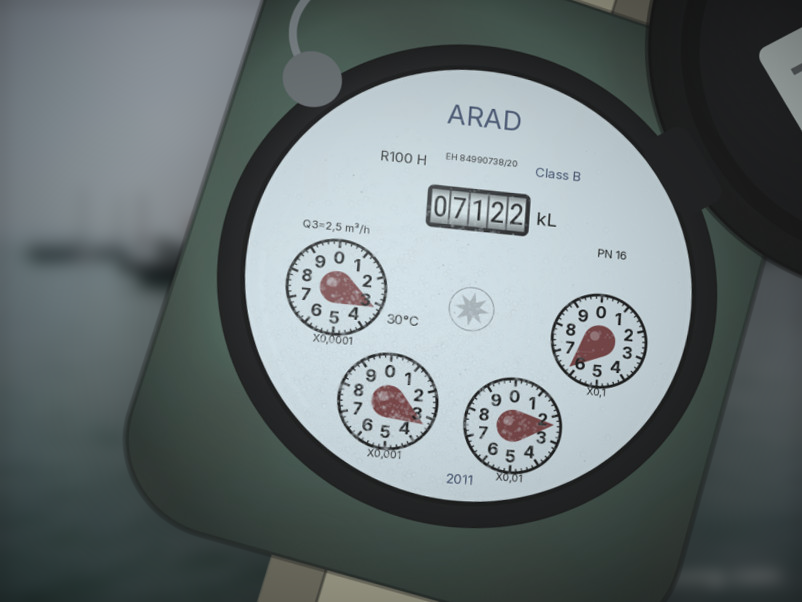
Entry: 7122.6233kL
